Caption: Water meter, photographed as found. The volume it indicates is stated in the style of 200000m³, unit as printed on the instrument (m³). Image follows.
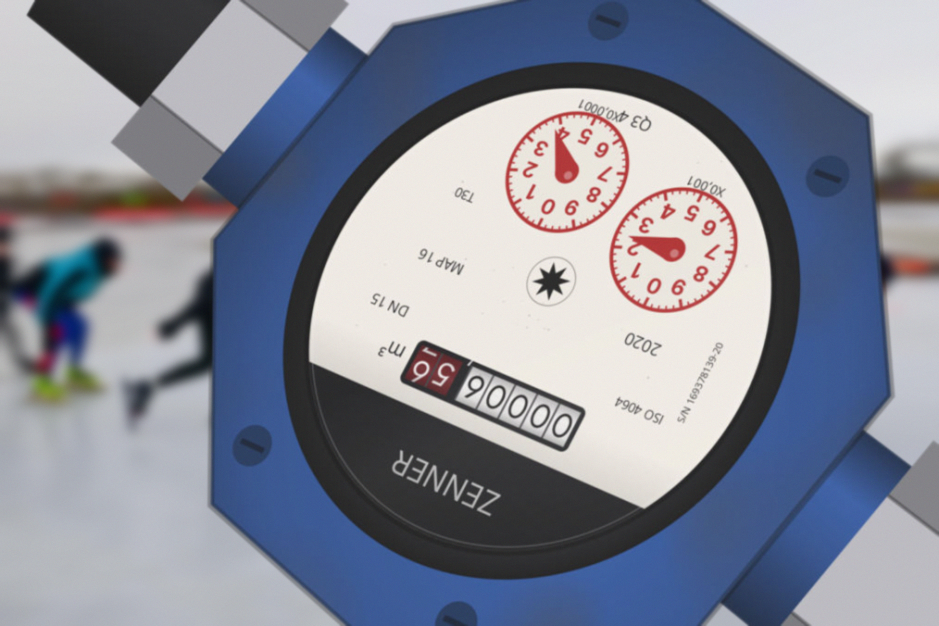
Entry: 6.5623m³
